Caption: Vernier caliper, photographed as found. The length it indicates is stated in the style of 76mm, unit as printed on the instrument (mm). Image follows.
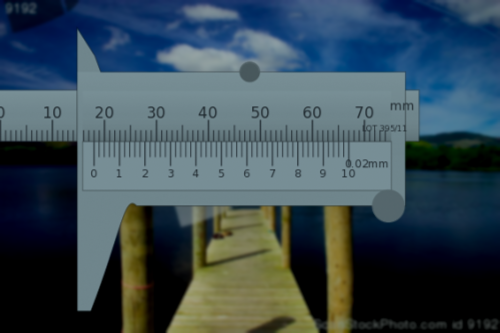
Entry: 18.0mm
